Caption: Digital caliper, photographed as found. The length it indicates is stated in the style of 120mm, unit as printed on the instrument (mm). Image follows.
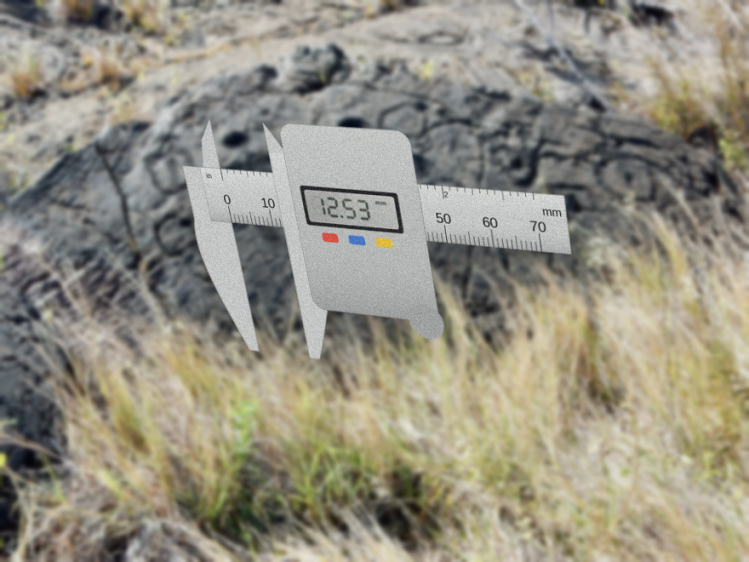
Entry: 12.53mm
